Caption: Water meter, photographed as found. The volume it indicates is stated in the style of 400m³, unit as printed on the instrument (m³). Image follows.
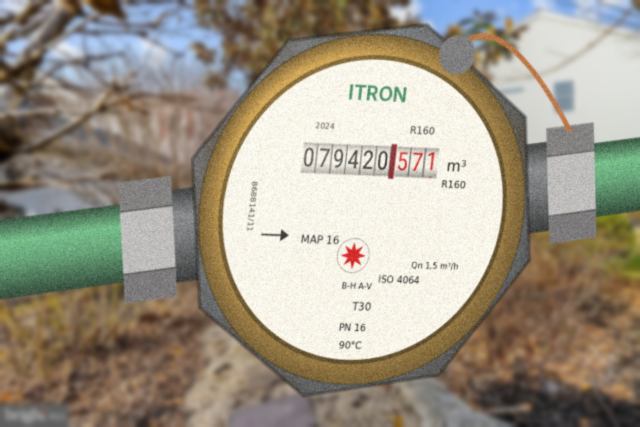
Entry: 79420.571m³
